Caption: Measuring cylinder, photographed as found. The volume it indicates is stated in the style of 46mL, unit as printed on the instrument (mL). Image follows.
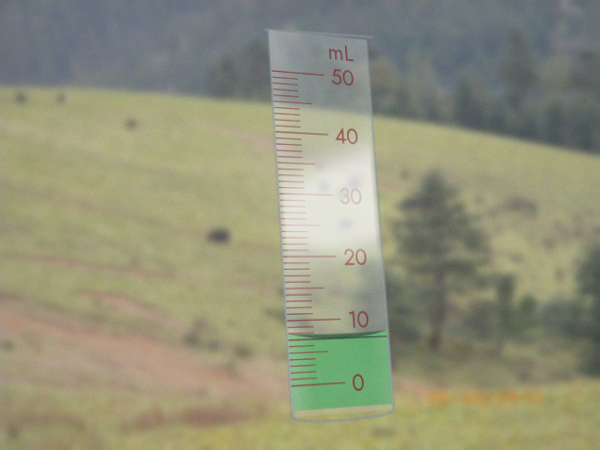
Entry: 7mL
